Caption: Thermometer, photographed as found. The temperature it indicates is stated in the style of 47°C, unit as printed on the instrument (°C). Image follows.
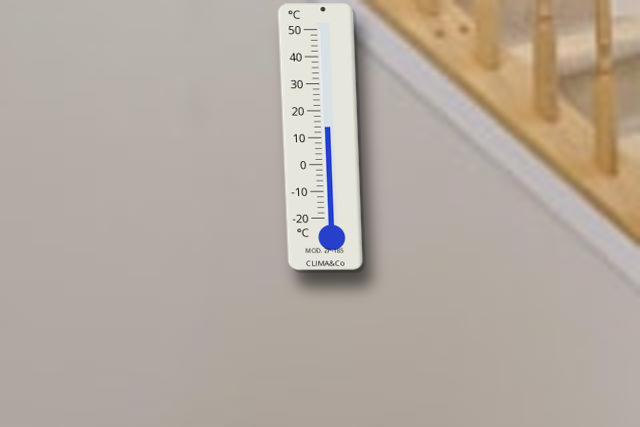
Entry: 14°C
